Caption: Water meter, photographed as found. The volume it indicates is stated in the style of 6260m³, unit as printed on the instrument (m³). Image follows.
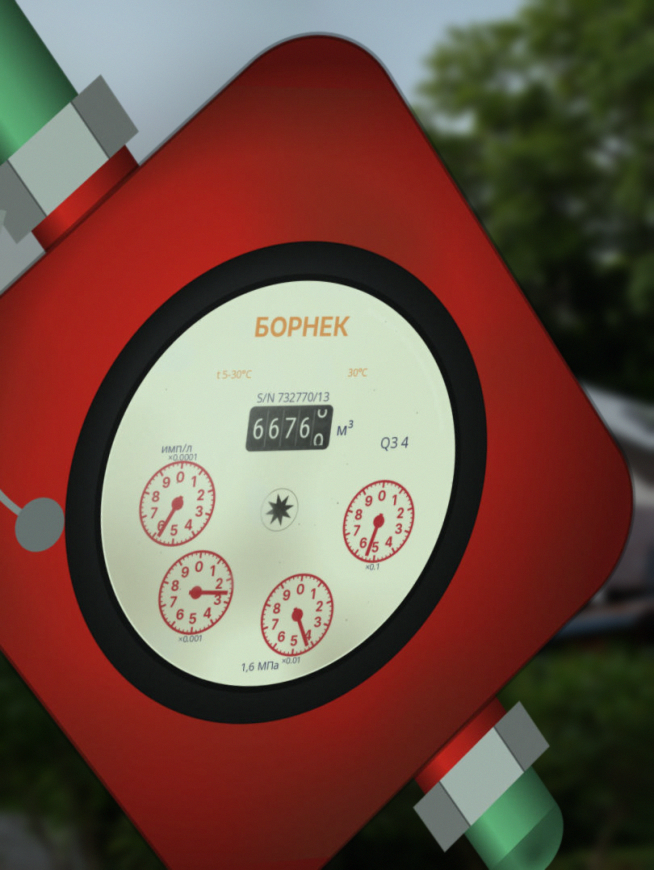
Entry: 66768.5425m³
